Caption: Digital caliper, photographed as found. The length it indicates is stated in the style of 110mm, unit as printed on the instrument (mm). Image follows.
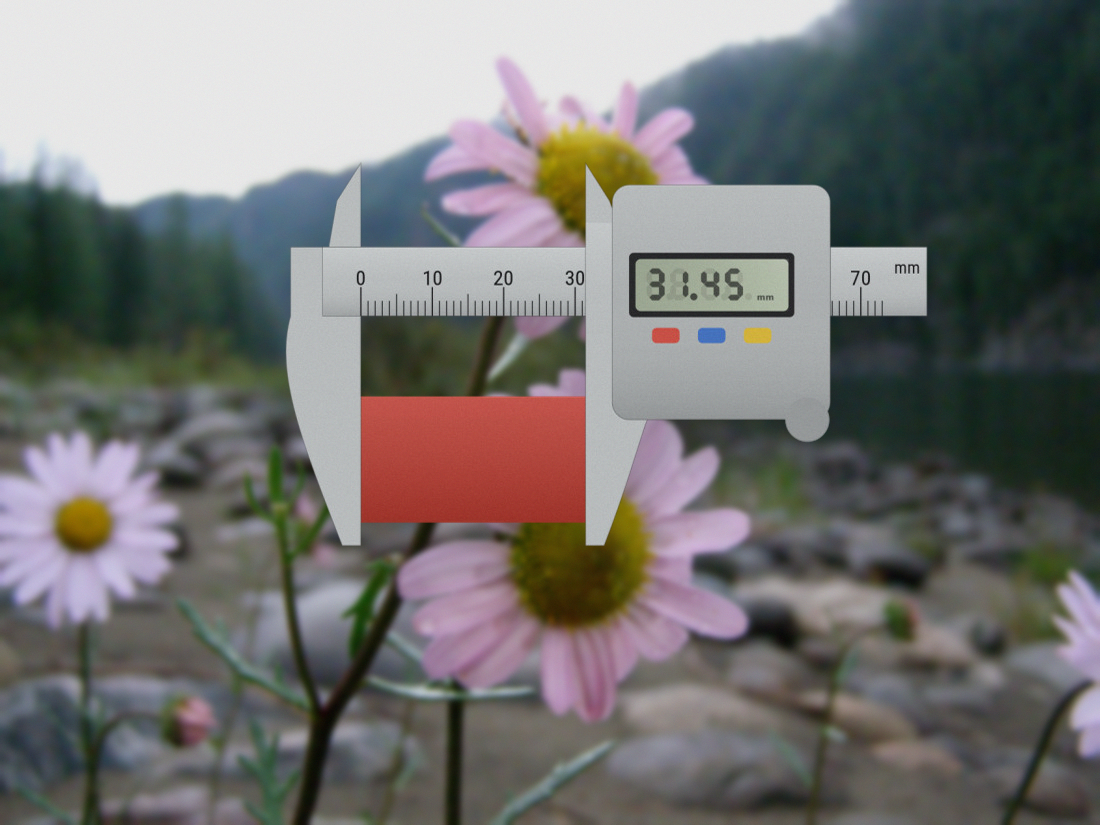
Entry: 31.45mm
